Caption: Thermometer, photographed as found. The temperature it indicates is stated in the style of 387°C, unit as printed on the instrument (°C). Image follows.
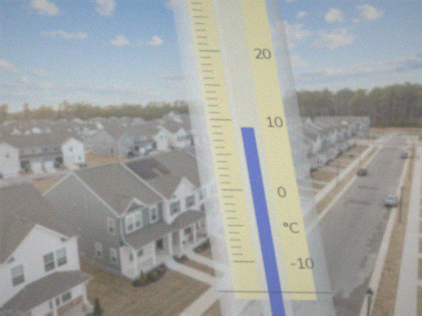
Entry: 9°C
